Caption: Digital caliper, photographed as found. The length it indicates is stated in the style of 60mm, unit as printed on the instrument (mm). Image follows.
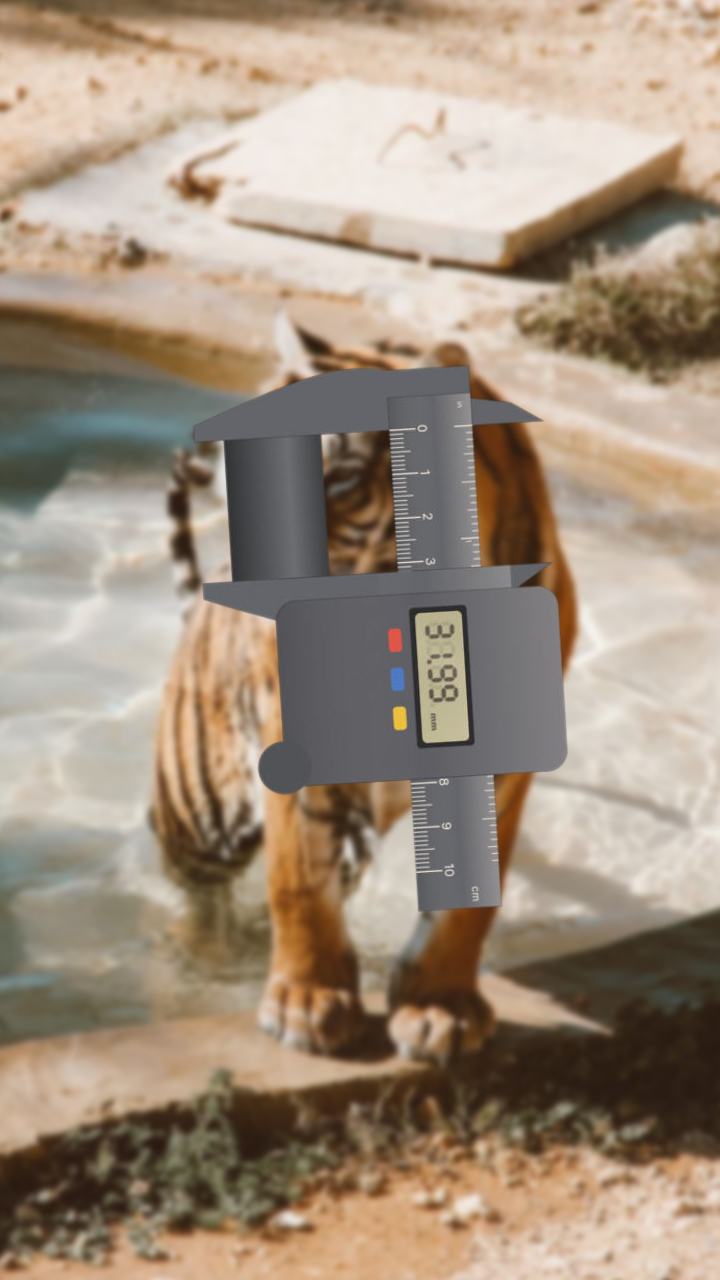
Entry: 31.99mm
